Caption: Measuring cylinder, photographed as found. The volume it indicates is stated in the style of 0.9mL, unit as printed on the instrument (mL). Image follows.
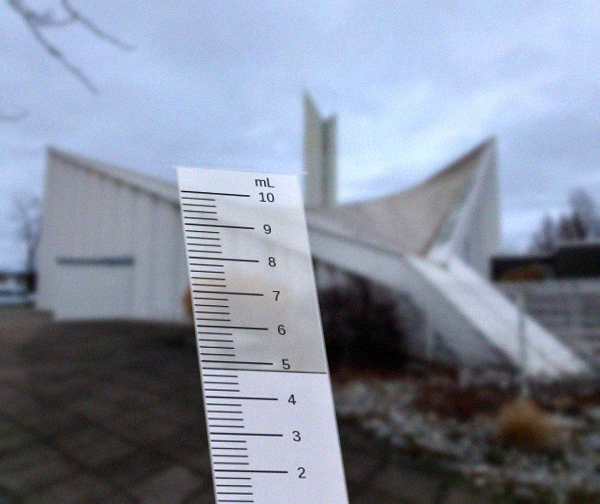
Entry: 4.8mL
